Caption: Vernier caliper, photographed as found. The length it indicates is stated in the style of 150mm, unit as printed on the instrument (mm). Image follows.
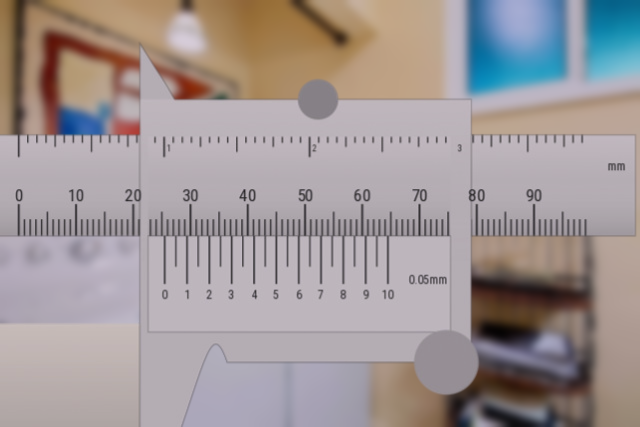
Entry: 25.5mm
